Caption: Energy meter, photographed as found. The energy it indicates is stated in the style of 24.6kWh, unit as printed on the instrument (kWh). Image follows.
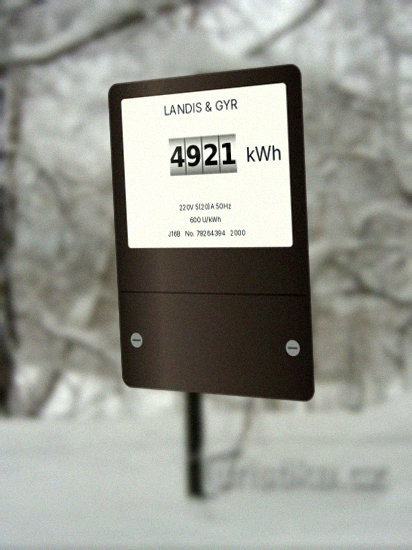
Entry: 4921kWh
